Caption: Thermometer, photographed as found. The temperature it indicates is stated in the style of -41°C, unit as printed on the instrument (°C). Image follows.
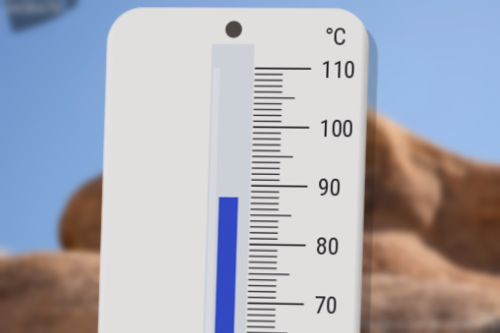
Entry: 88°C
